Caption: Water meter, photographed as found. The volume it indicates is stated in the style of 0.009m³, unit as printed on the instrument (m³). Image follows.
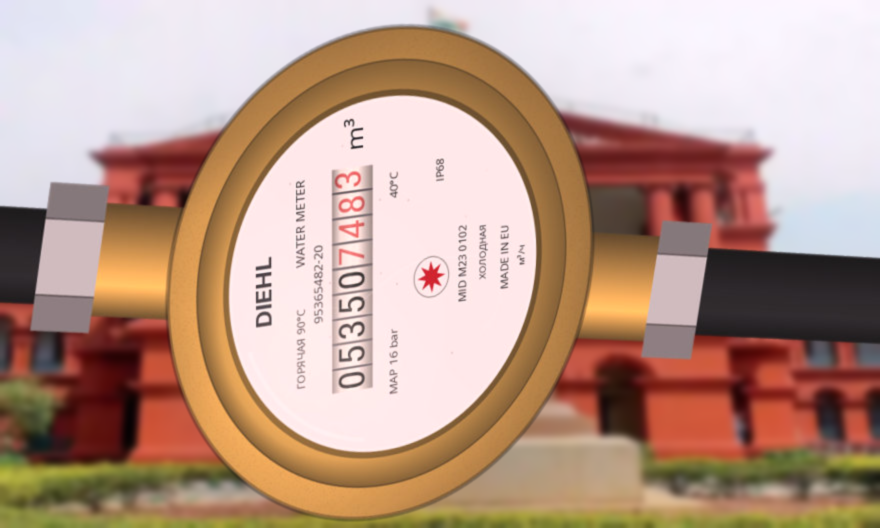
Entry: 5350.7483m³
